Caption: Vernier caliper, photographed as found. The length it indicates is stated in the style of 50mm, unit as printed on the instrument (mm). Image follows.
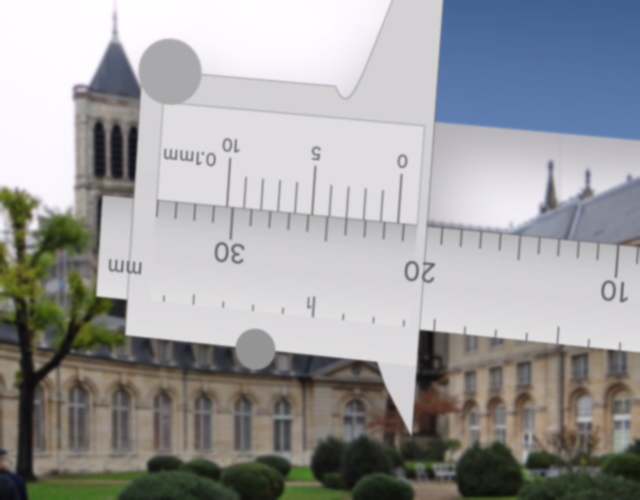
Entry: 21.3mm
